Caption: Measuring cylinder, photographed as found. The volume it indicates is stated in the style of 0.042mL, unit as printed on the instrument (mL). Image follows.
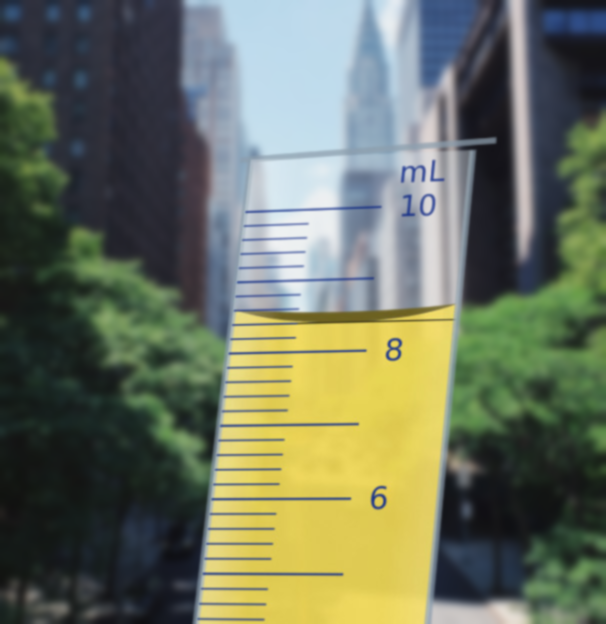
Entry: 8.4mL
